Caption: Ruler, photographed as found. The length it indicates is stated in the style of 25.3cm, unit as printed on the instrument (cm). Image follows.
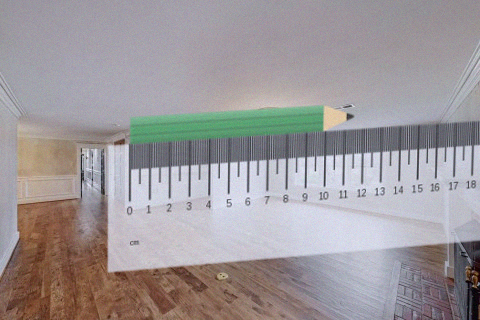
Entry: 11.5cm
